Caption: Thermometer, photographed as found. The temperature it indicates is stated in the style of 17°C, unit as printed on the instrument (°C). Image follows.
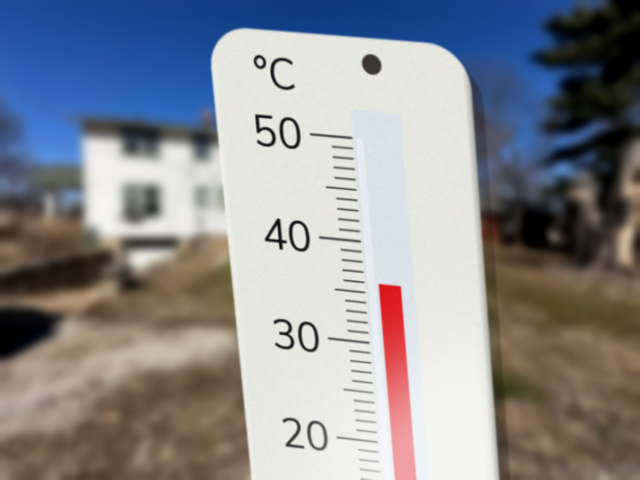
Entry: 36°C
